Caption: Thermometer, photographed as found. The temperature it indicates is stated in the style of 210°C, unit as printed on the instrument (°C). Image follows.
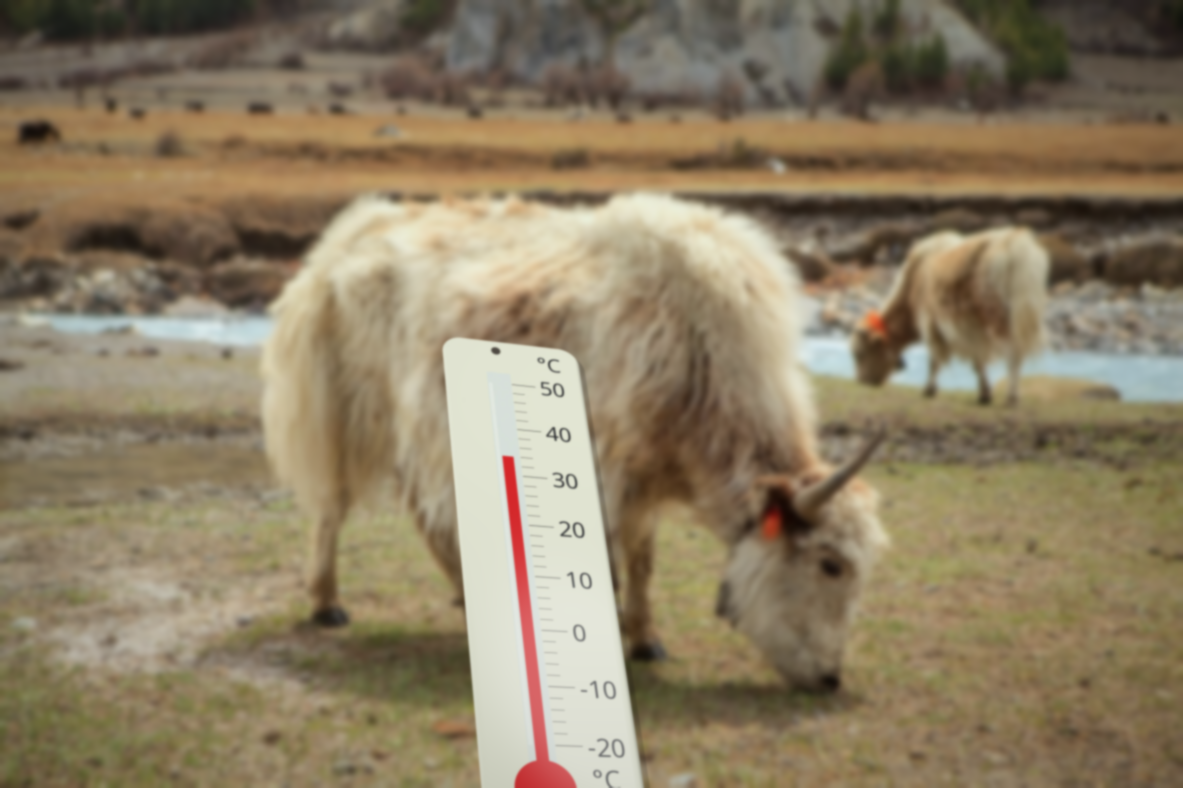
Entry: 34°C
